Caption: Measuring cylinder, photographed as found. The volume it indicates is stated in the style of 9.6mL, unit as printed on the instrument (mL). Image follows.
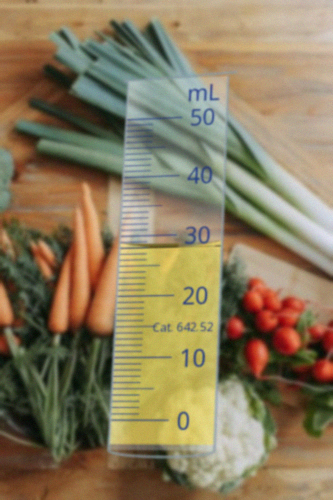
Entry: 28mL
